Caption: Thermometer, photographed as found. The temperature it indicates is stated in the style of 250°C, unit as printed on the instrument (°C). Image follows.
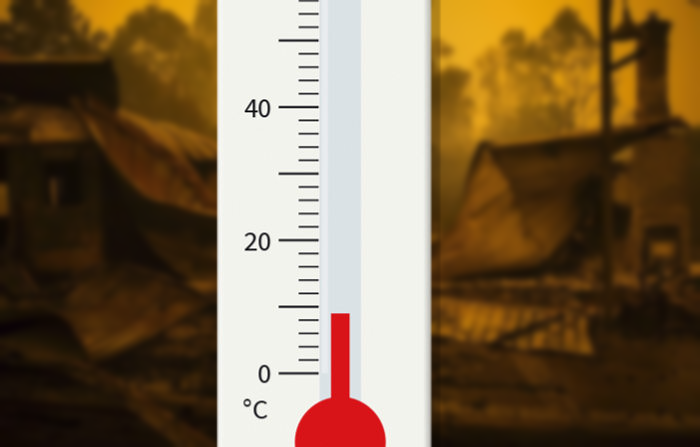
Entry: 9°C
